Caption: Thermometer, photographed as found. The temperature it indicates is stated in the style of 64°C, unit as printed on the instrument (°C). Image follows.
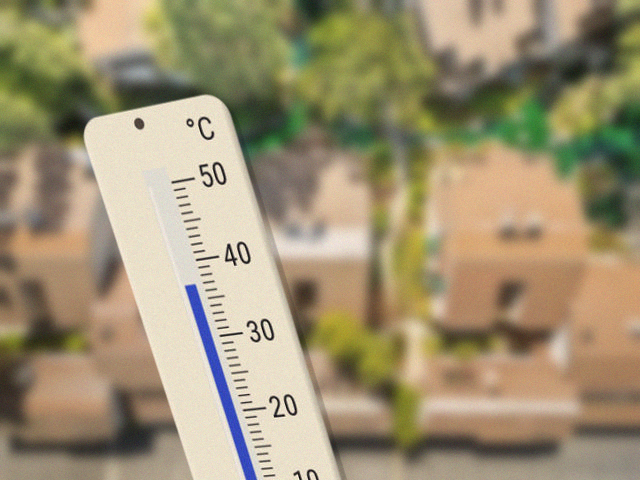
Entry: 37°C
